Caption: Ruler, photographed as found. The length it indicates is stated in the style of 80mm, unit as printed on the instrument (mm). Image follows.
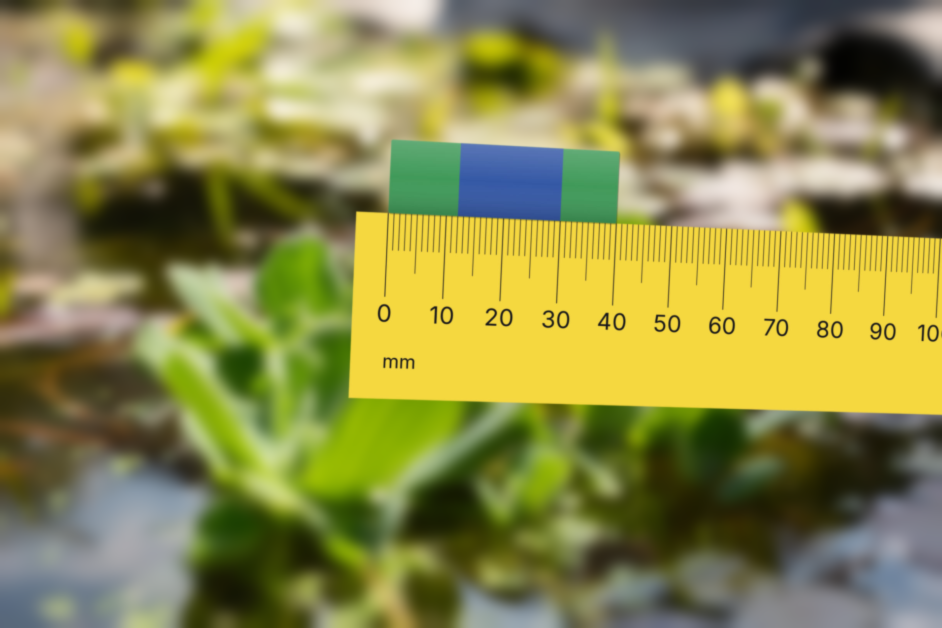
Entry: 40mm
